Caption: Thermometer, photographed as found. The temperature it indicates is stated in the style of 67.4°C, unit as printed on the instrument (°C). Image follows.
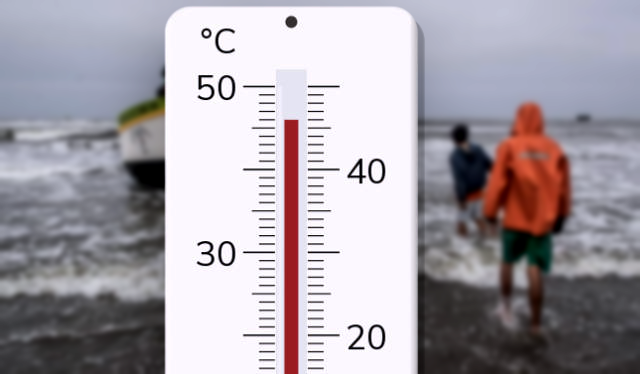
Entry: 46°C
